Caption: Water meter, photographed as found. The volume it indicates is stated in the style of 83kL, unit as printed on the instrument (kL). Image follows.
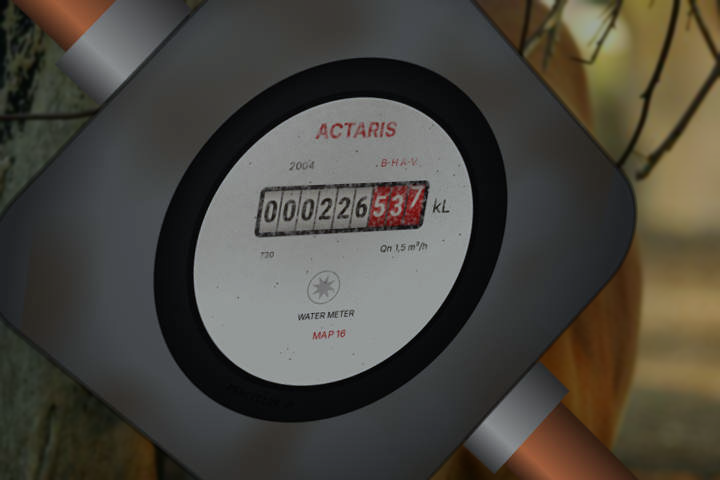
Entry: 226.537kL
